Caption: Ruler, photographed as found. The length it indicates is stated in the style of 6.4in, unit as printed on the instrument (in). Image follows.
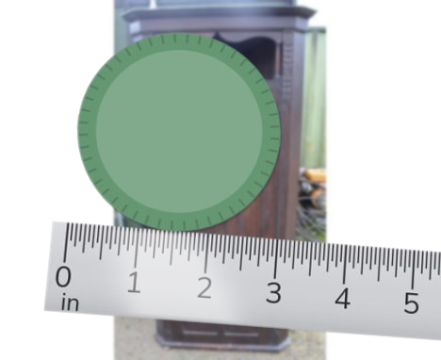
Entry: 2.9375in
